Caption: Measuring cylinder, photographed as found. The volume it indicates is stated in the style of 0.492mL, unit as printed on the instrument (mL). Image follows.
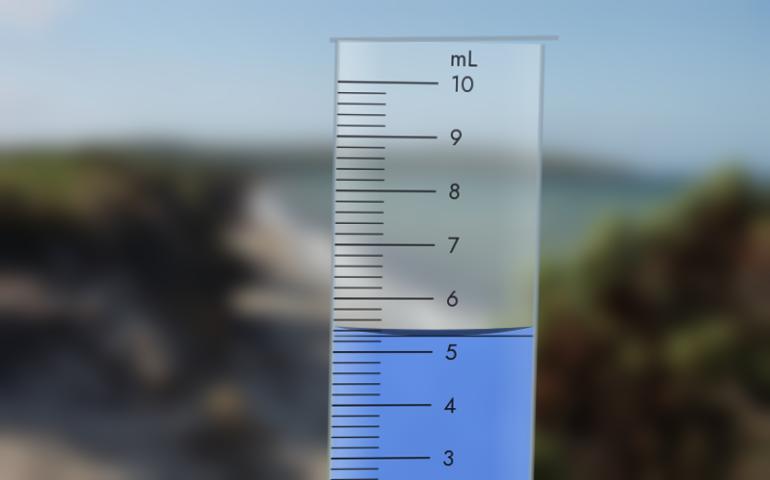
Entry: 5.3mL
